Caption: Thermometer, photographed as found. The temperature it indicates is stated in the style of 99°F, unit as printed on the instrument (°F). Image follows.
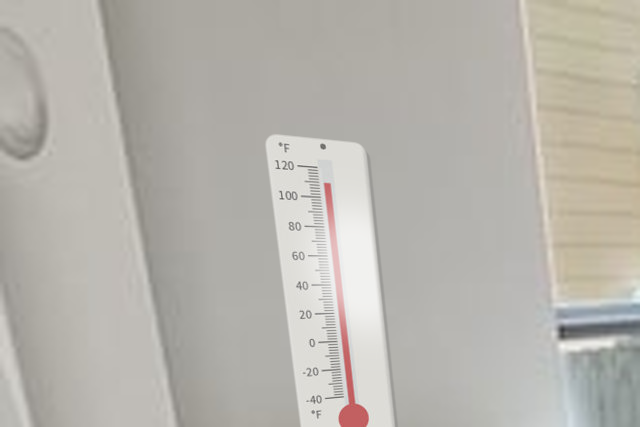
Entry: 110°F
